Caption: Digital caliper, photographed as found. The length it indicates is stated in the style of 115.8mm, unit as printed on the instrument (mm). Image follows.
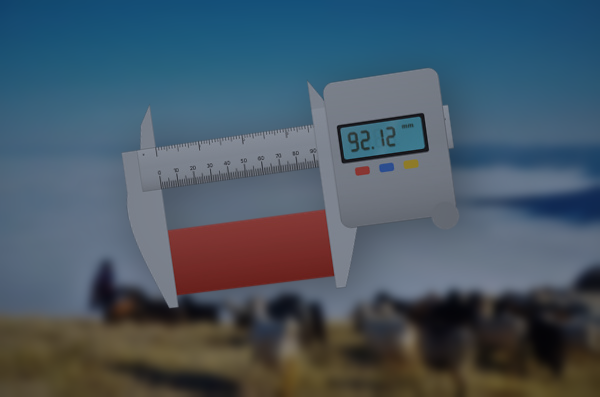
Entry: 92.12mm
